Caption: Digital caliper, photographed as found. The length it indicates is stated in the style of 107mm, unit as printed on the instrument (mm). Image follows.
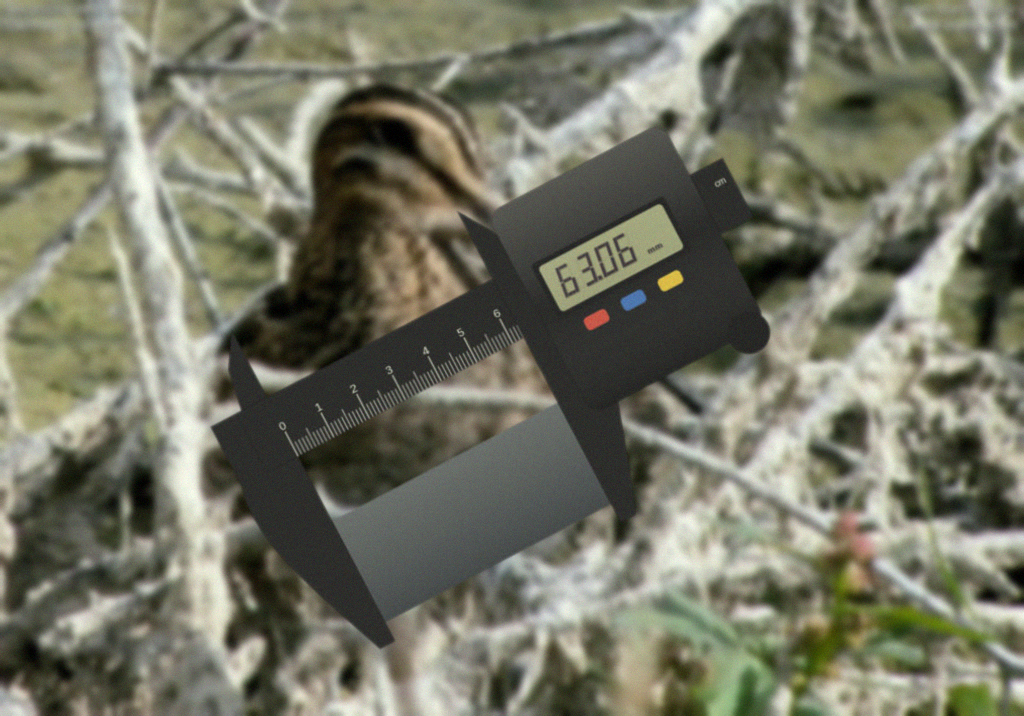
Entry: 63.06mm
